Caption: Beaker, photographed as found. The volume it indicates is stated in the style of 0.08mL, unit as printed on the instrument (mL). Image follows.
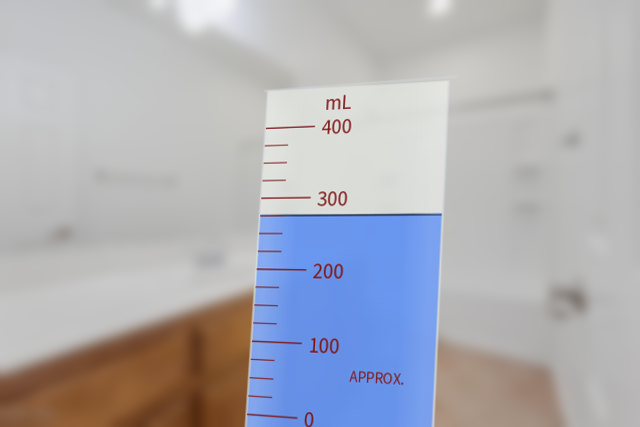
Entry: 275mL
